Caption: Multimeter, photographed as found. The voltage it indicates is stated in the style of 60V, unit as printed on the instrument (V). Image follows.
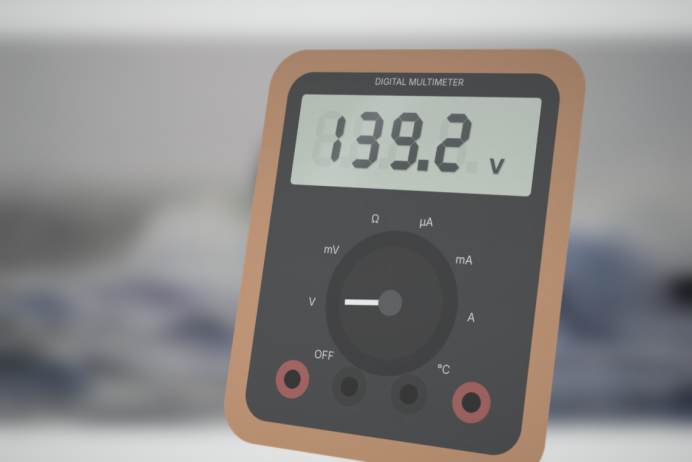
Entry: 139.2V
